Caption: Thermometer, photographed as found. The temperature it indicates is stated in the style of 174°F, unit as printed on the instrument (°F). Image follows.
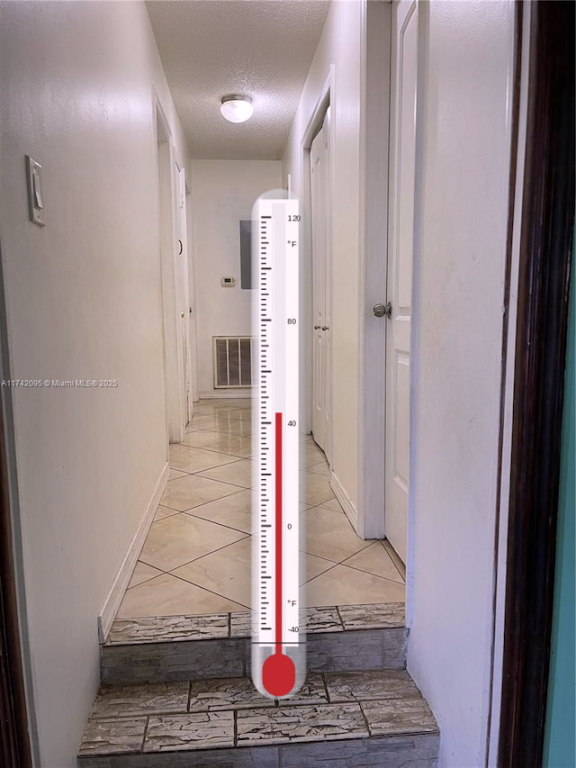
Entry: 44°F
